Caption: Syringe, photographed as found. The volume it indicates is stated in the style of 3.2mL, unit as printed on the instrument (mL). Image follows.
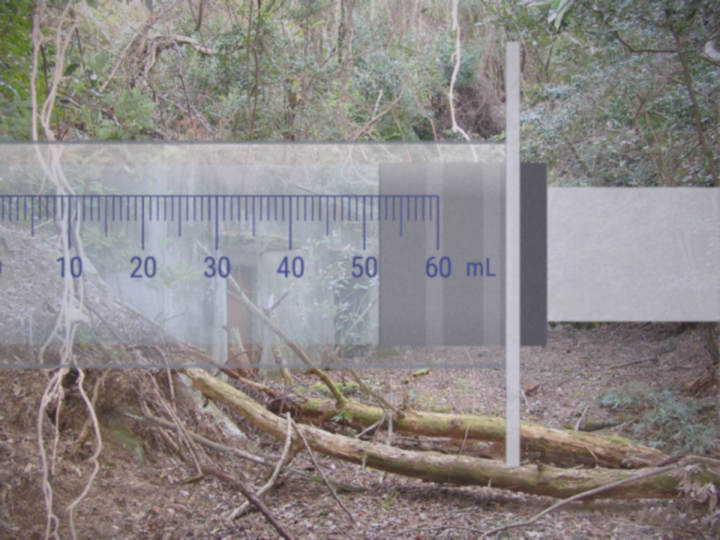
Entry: 52mL
